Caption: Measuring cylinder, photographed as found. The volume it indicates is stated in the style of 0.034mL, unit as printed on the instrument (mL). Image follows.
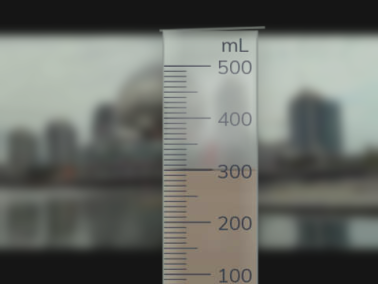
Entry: 300mL
